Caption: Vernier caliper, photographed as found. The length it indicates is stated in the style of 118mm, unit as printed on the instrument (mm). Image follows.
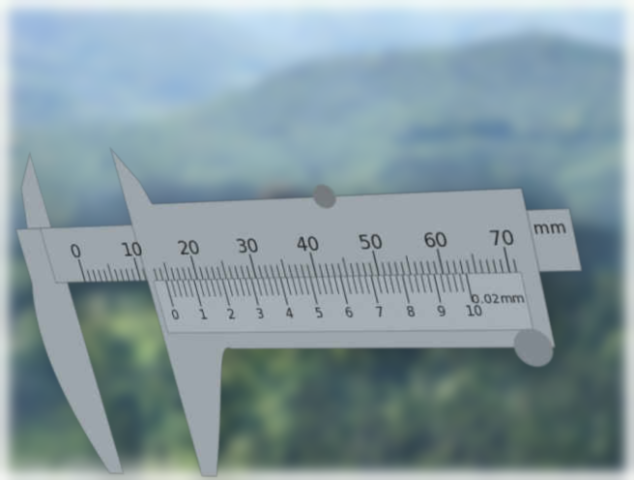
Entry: 14.5mm
